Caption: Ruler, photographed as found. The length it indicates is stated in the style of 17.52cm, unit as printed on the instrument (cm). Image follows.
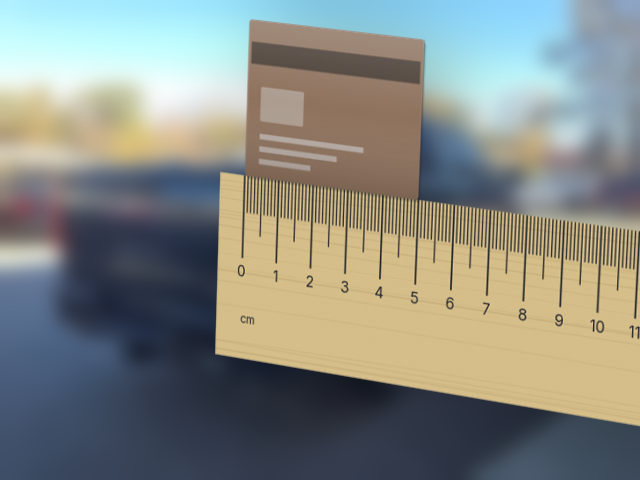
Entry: 5cm
